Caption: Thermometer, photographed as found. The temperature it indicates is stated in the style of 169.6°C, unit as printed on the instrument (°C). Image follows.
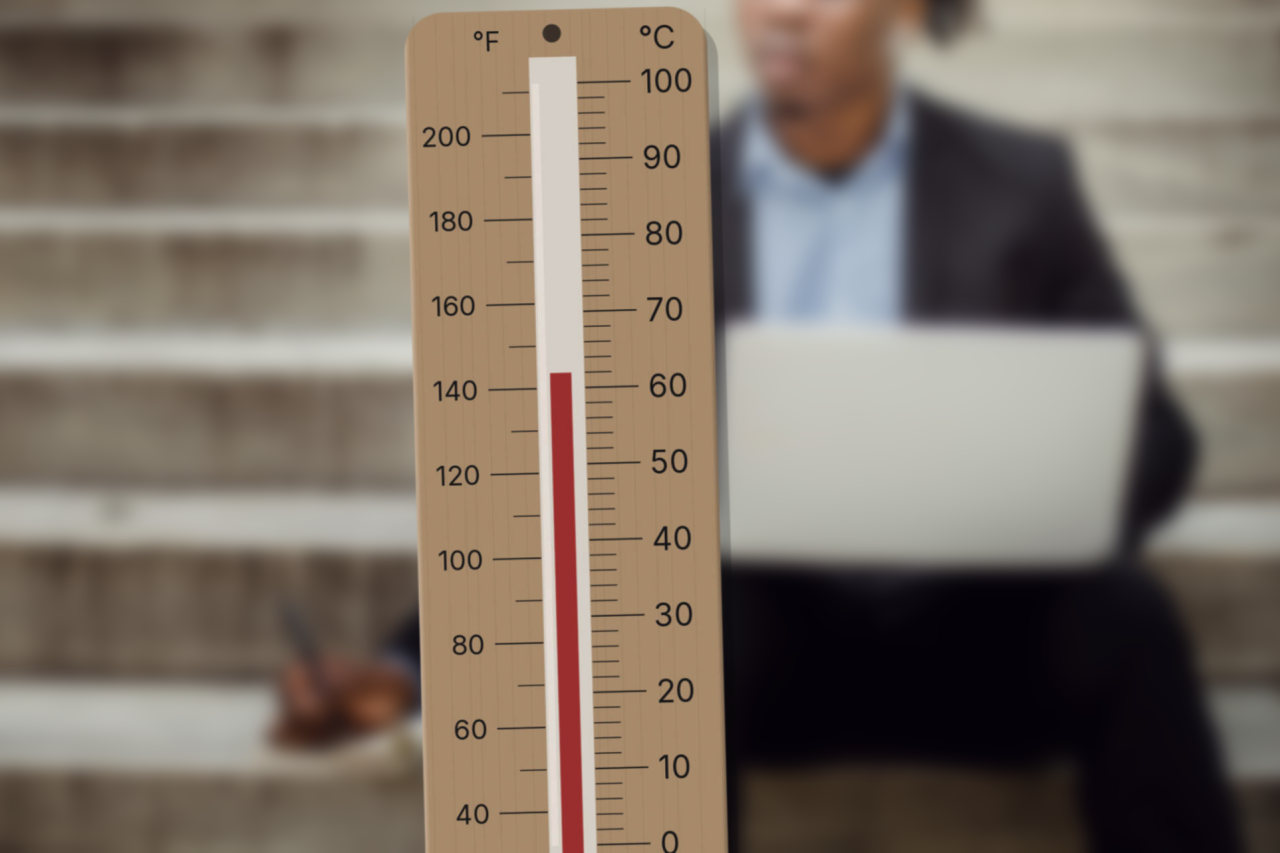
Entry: 62°C
